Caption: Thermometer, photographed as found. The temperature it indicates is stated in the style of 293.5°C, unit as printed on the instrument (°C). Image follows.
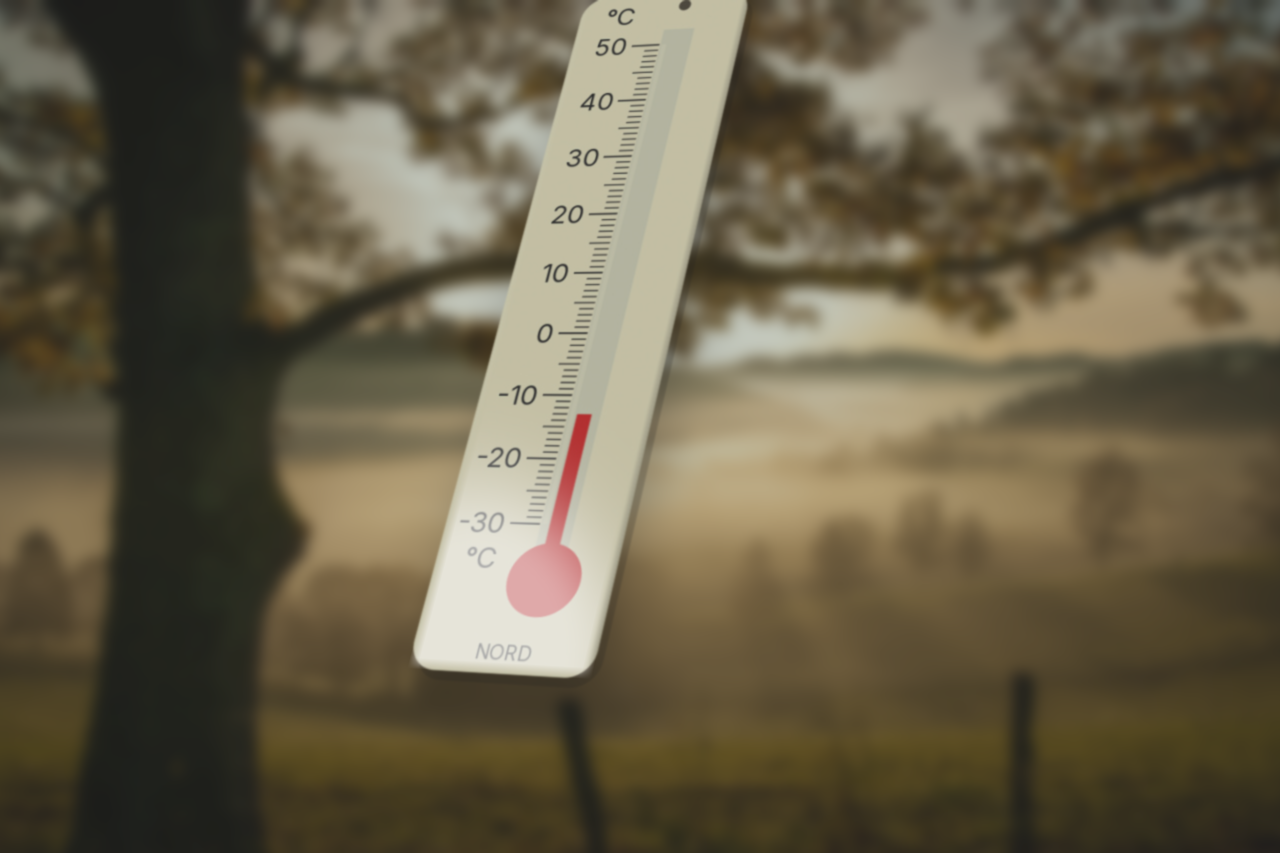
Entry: -13°C
